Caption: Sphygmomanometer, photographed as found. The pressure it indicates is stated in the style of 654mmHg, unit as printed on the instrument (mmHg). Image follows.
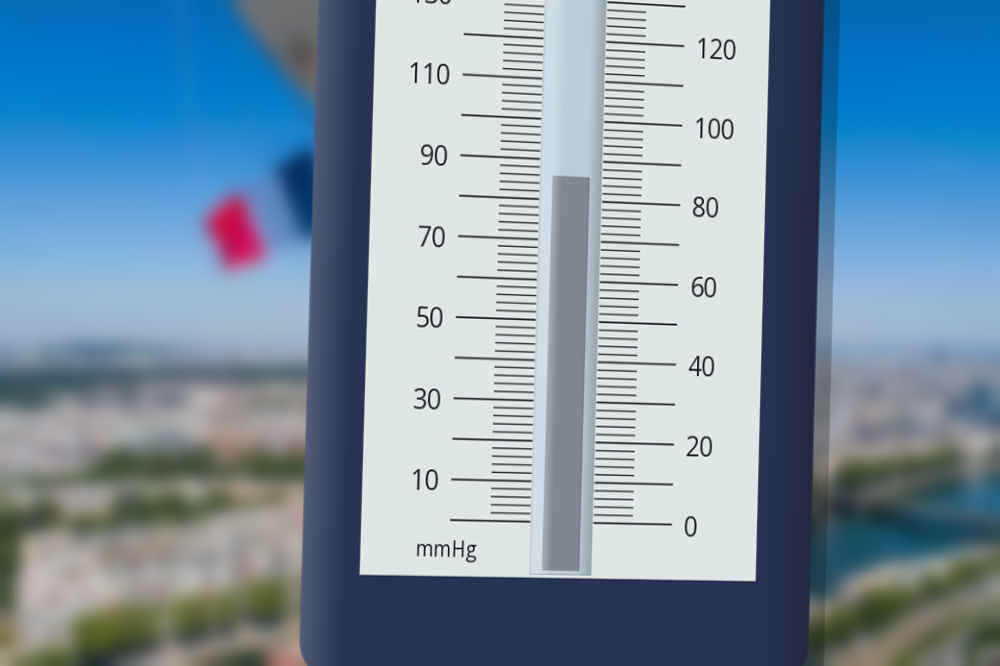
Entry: 86mmHg
